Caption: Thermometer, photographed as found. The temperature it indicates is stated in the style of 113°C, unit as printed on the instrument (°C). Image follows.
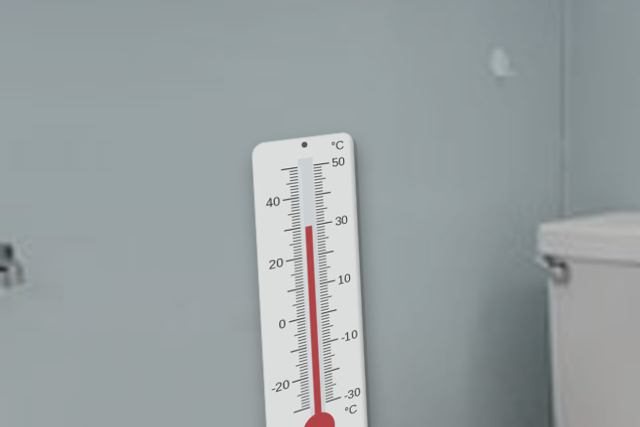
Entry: 30°C
